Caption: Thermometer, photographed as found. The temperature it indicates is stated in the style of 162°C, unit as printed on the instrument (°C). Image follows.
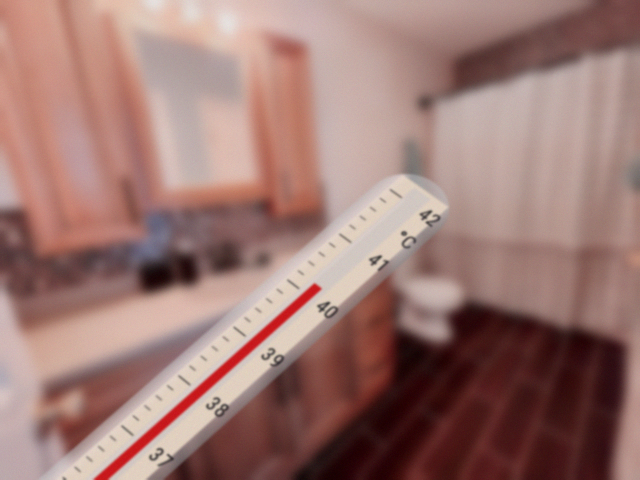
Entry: 40.2°C
